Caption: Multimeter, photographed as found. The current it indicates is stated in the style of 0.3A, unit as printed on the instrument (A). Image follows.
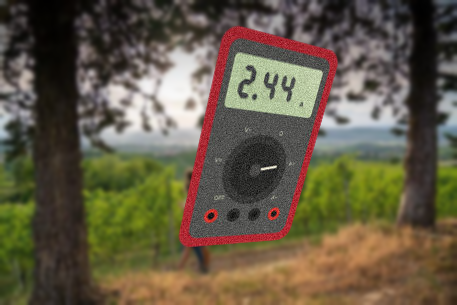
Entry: 2.44A
